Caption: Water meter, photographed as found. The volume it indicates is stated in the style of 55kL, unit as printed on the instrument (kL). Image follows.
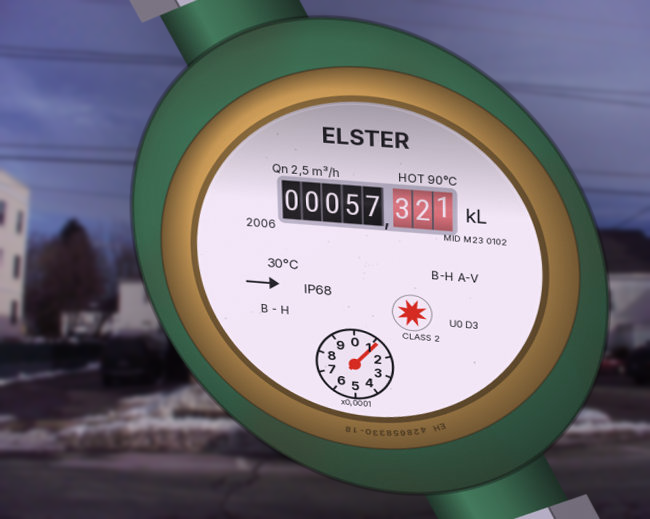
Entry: 57.3211kL
